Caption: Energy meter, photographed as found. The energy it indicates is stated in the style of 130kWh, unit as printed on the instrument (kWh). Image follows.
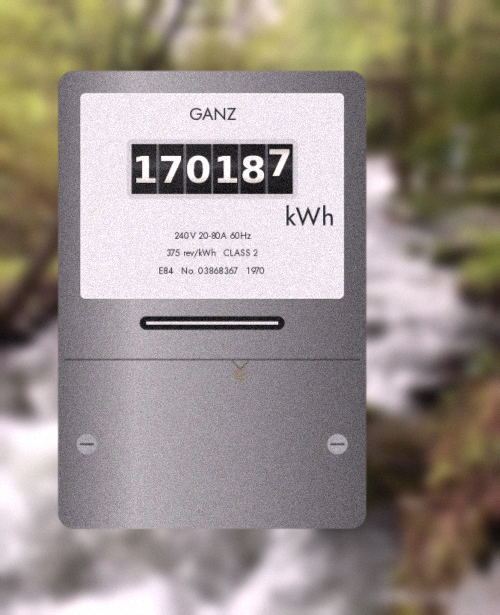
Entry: 170187kWh
